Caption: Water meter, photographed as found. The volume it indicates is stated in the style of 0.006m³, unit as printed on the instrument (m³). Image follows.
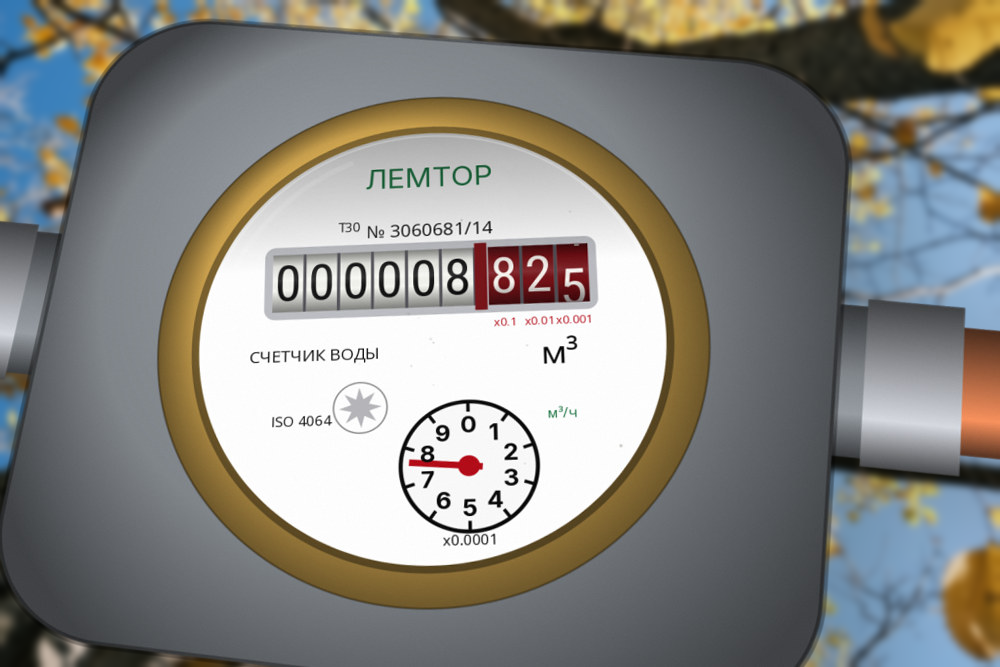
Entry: 8.8247m³
